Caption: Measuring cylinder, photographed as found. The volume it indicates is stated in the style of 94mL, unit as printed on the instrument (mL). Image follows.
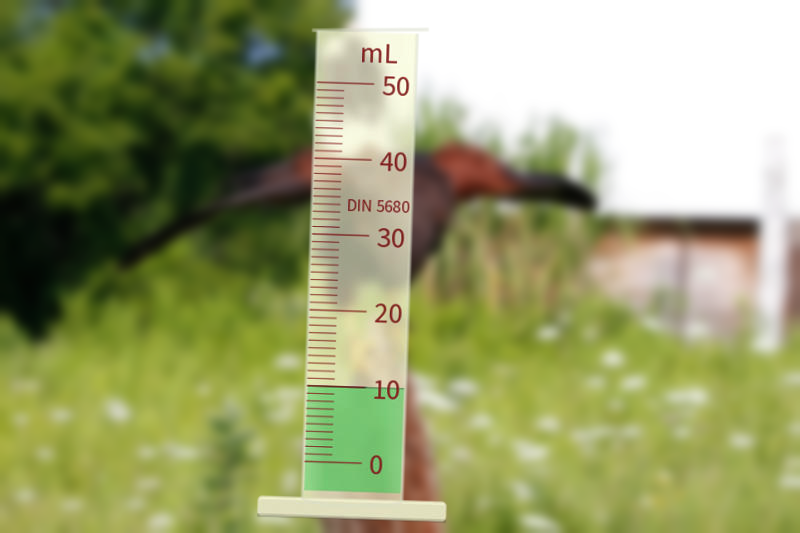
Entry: 10mL
